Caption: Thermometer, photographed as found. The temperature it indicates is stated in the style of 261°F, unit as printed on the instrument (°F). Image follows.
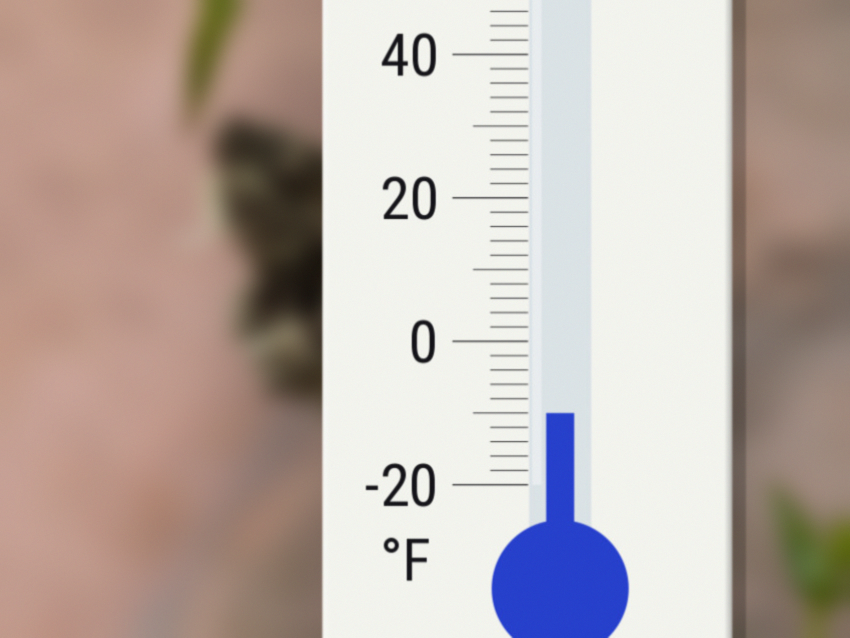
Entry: -10°F
